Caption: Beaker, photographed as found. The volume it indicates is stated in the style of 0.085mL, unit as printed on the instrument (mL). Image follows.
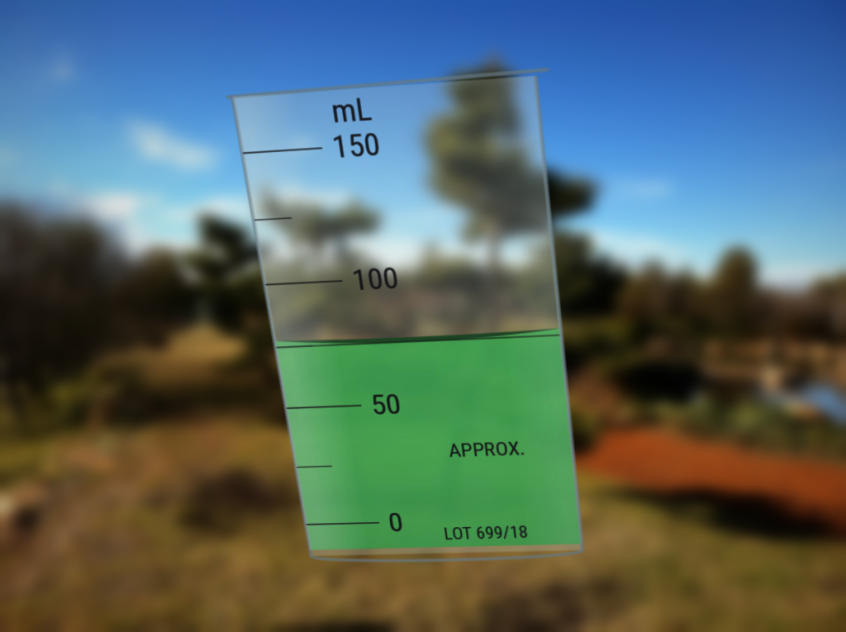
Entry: 75mL
